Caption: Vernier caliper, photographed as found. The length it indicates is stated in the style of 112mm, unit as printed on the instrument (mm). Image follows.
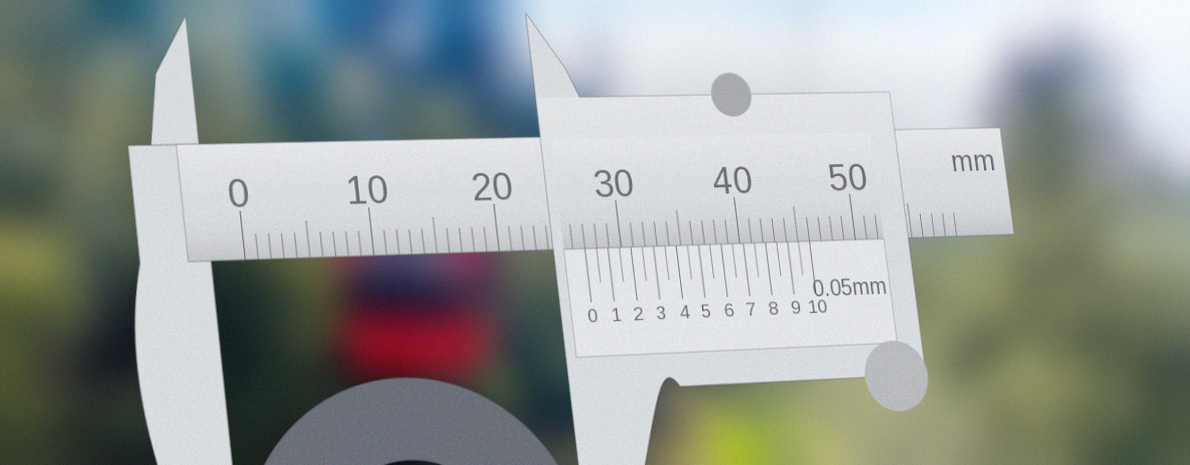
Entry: 27.0mm
